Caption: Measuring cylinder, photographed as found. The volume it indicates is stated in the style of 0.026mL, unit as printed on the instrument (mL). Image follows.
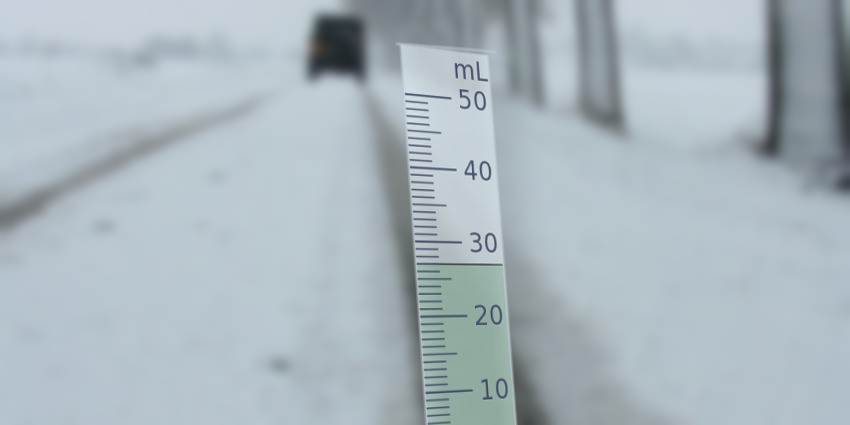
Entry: 27mL
